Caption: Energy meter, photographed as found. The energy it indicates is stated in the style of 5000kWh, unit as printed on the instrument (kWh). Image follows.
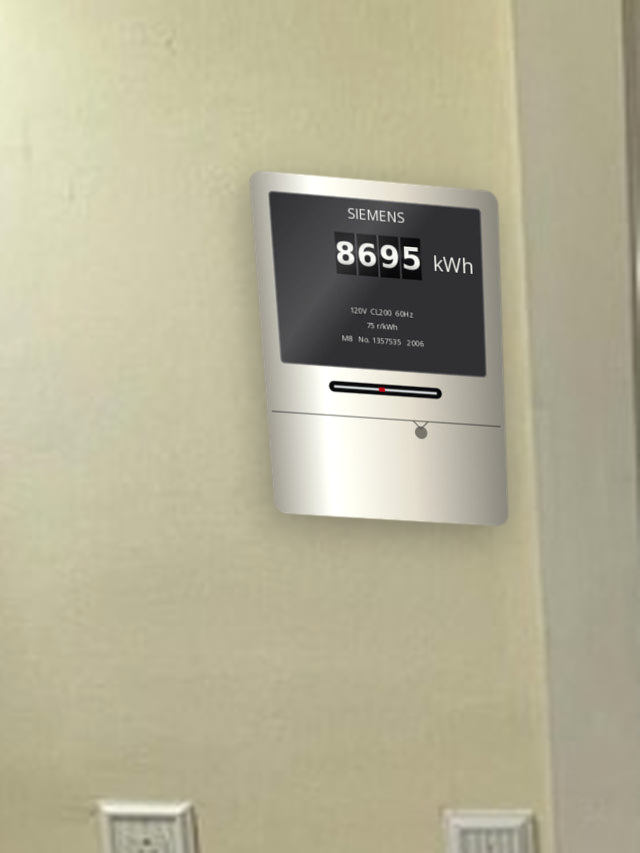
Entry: 8695kWh
